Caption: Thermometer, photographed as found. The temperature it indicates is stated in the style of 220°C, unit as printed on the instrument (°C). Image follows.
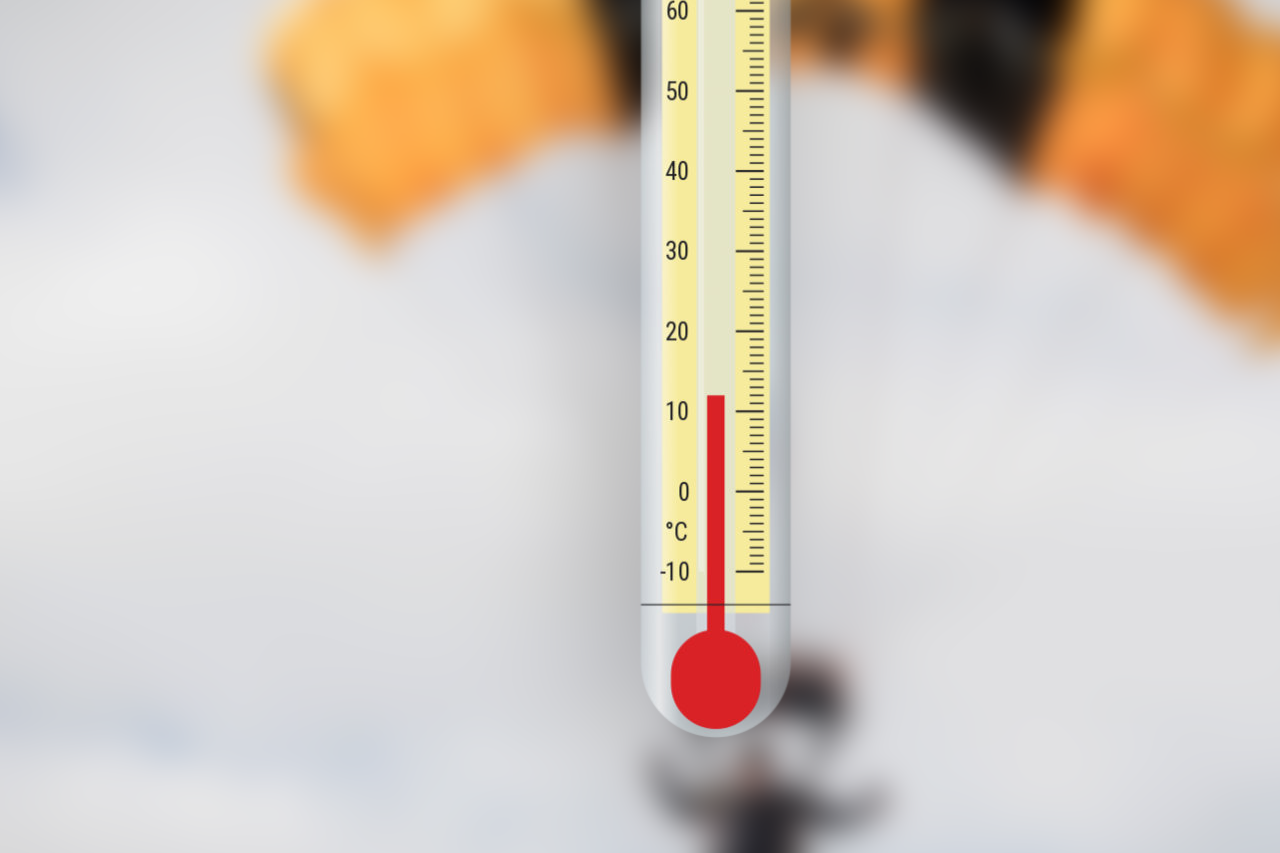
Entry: 12°C
